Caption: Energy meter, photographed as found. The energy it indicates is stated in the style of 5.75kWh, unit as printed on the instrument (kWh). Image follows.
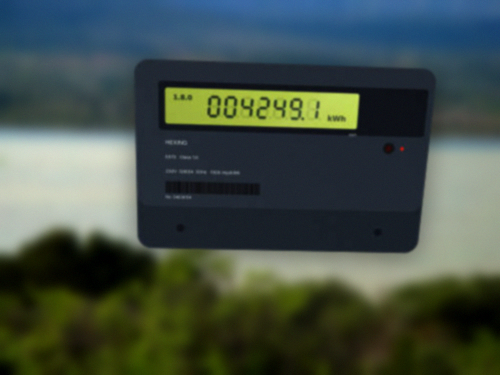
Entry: 4249.1kWh
